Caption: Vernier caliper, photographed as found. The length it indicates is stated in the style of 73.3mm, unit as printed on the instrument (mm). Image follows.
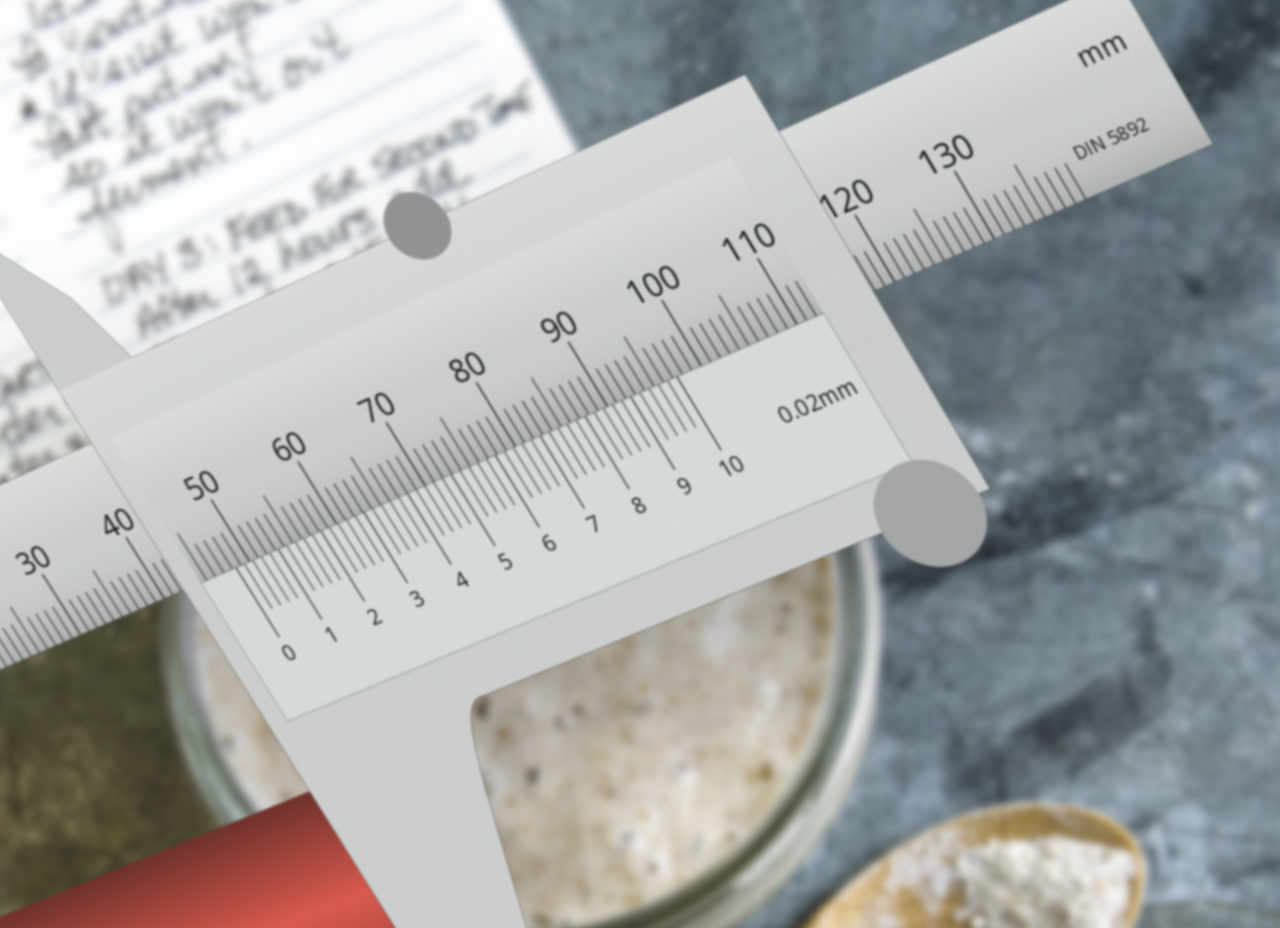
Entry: 48.4mm
